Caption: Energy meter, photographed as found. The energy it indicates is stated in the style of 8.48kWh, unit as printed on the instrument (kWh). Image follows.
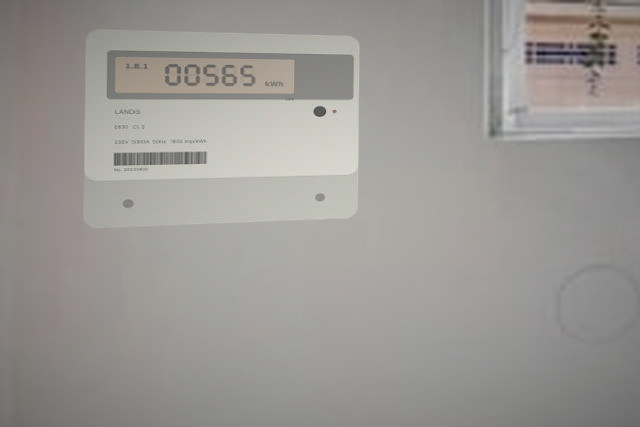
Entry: 565kWh
